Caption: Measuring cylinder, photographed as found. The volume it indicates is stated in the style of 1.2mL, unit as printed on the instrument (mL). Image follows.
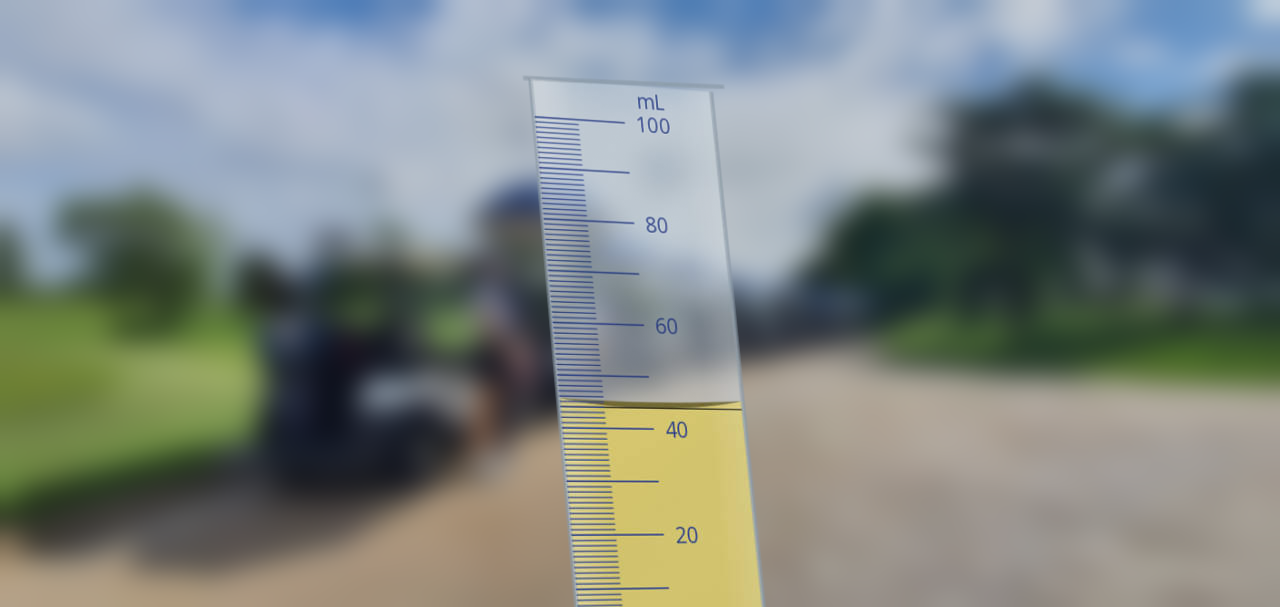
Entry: 44mL
